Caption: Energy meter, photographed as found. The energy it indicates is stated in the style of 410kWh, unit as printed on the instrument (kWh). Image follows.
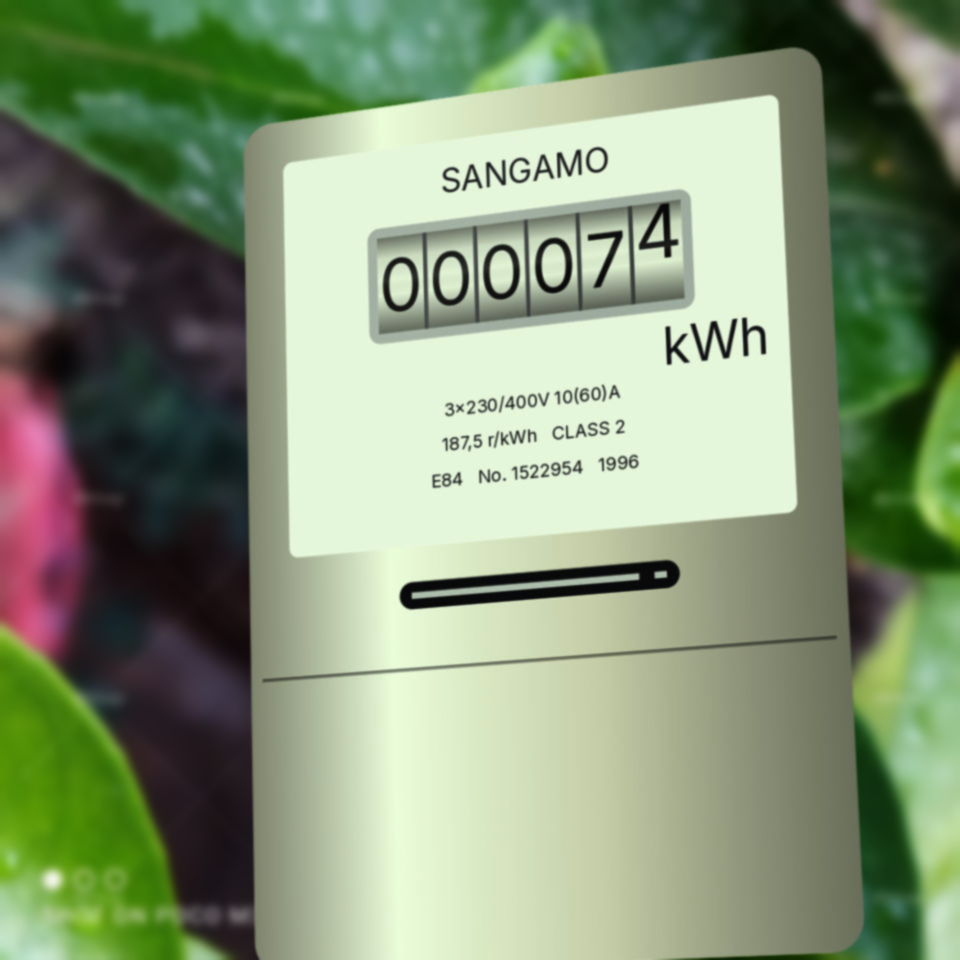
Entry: 74kWh
